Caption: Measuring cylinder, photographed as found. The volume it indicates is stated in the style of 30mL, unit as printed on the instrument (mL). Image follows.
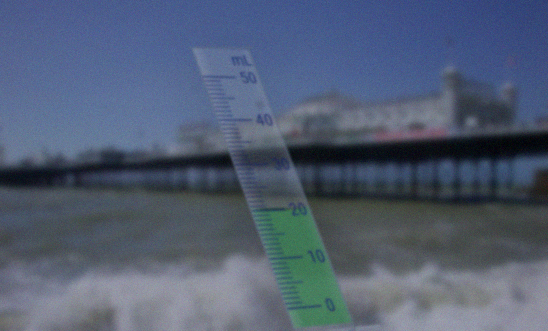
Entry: 20mL
